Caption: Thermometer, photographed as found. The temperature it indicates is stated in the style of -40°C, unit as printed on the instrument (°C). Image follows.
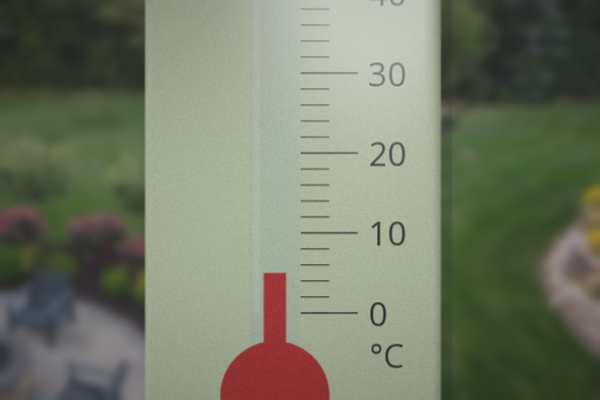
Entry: 5°C
